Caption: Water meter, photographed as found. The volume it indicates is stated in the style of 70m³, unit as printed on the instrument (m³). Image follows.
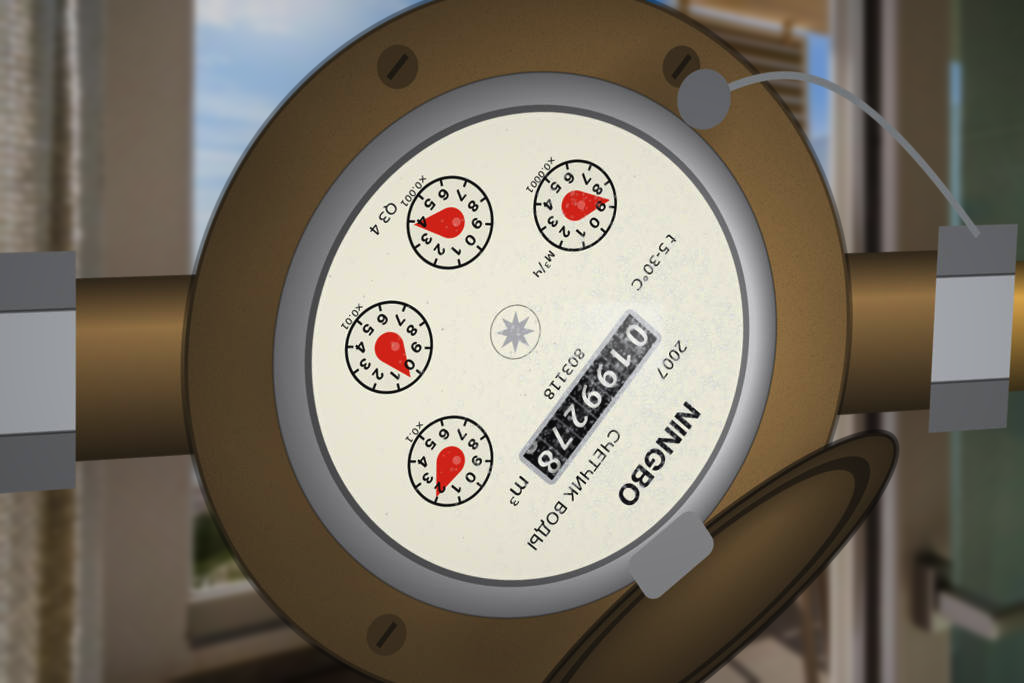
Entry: 199278.2038m³
